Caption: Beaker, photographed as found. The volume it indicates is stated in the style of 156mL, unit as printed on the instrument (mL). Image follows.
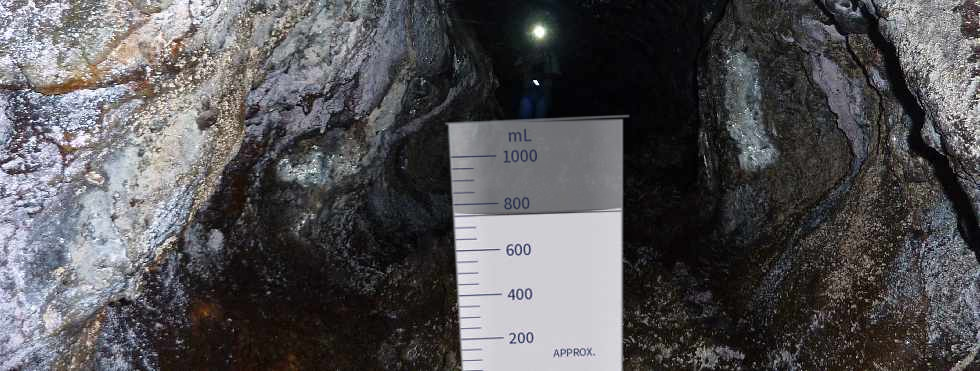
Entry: 750mL
